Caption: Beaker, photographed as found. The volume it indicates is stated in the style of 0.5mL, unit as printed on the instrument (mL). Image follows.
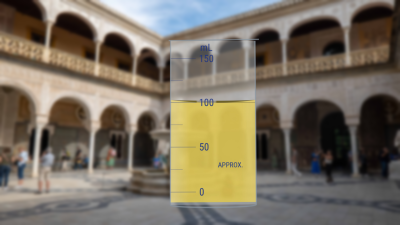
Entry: 100mL
